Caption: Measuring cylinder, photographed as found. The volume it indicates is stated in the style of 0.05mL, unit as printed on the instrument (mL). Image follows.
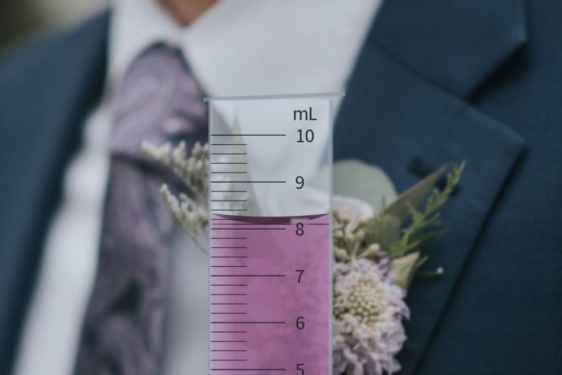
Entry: 8.1mL
